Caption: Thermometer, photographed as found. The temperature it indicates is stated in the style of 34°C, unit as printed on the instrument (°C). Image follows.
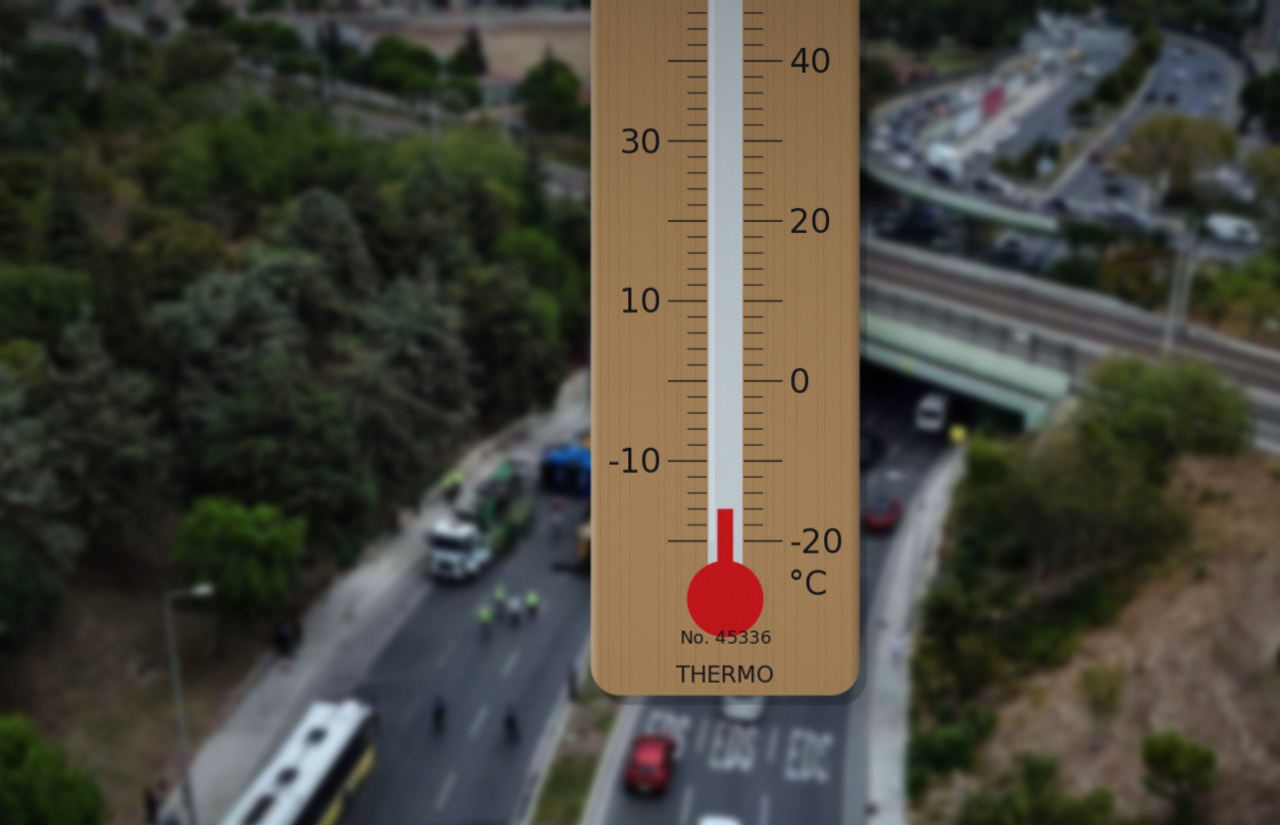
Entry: -16°C
